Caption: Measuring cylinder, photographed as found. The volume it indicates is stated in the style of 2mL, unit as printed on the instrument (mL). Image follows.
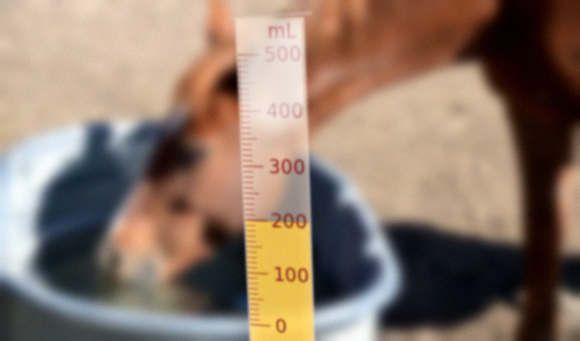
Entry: 200mL
